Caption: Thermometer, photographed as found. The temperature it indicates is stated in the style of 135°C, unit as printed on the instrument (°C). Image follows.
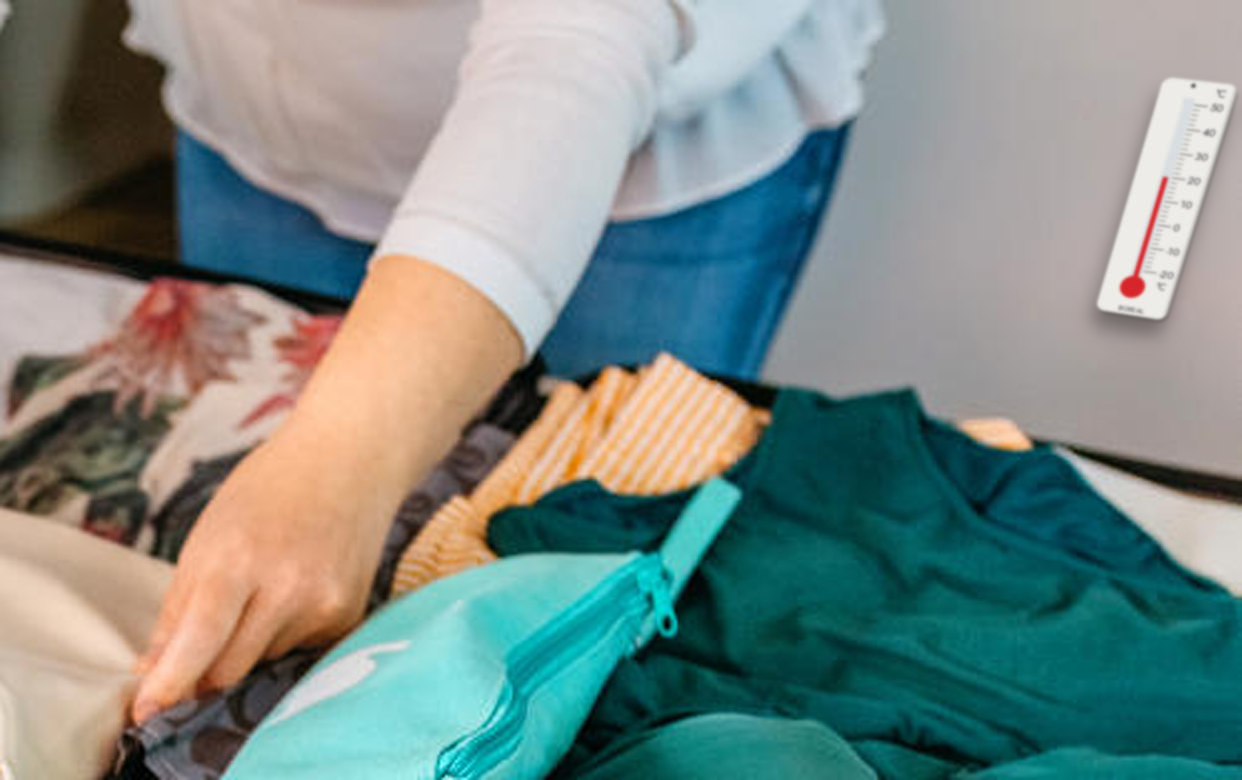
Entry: 20°C
